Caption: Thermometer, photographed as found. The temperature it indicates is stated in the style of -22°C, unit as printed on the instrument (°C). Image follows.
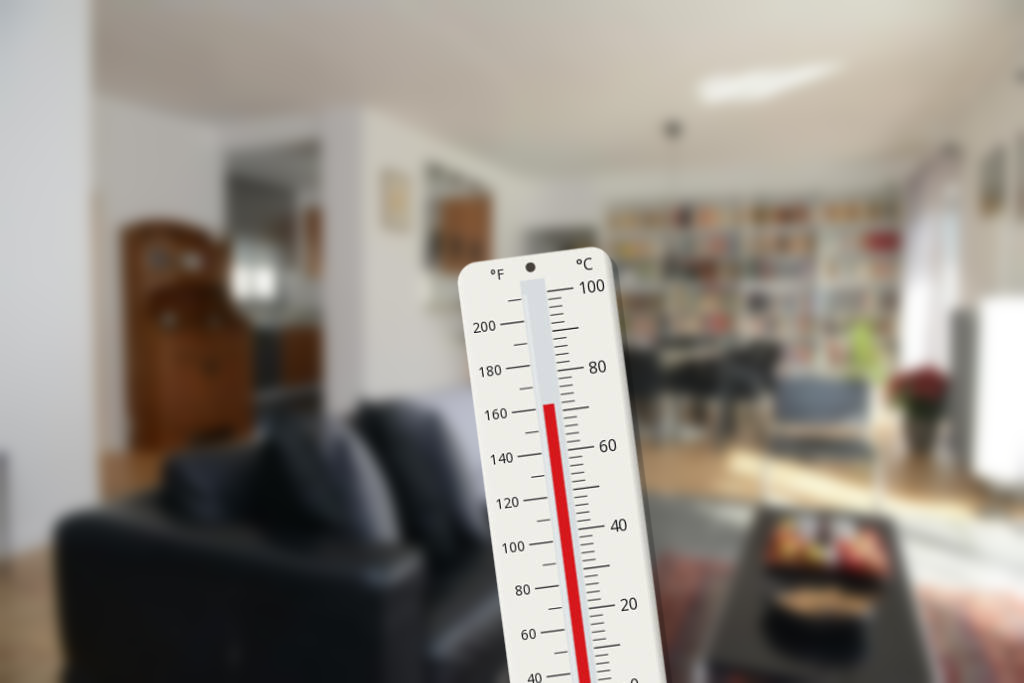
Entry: 72°C
